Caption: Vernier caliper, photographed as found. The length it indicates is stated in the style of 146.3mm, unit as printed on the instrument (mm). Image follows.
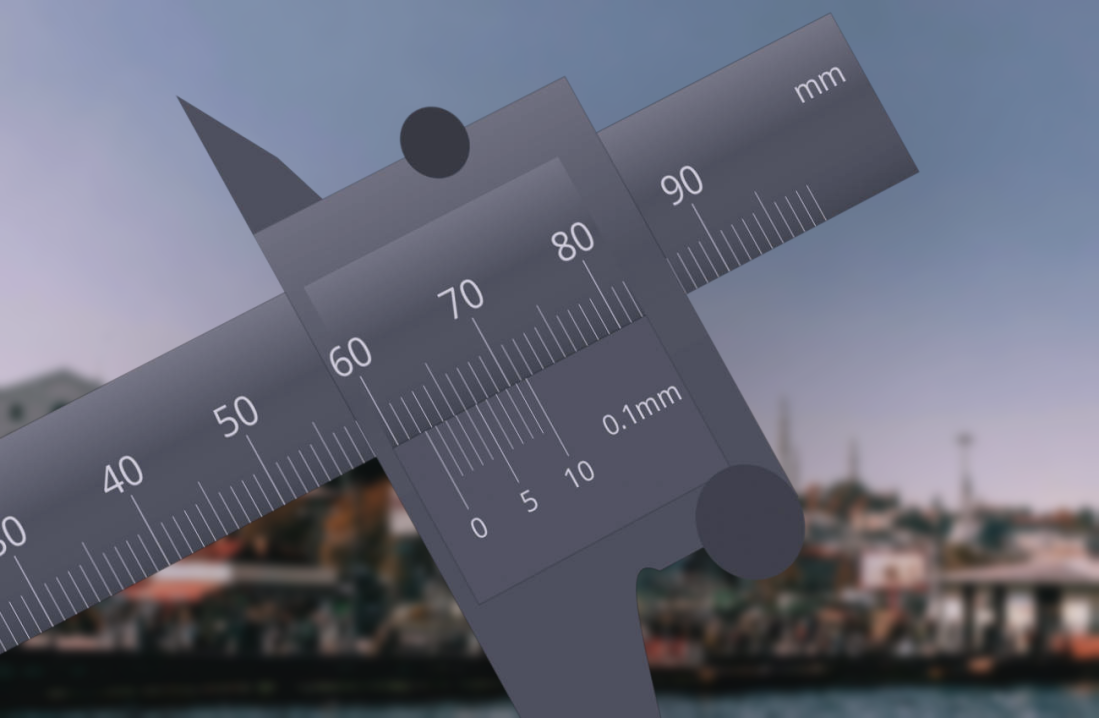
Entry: 62.4mm
